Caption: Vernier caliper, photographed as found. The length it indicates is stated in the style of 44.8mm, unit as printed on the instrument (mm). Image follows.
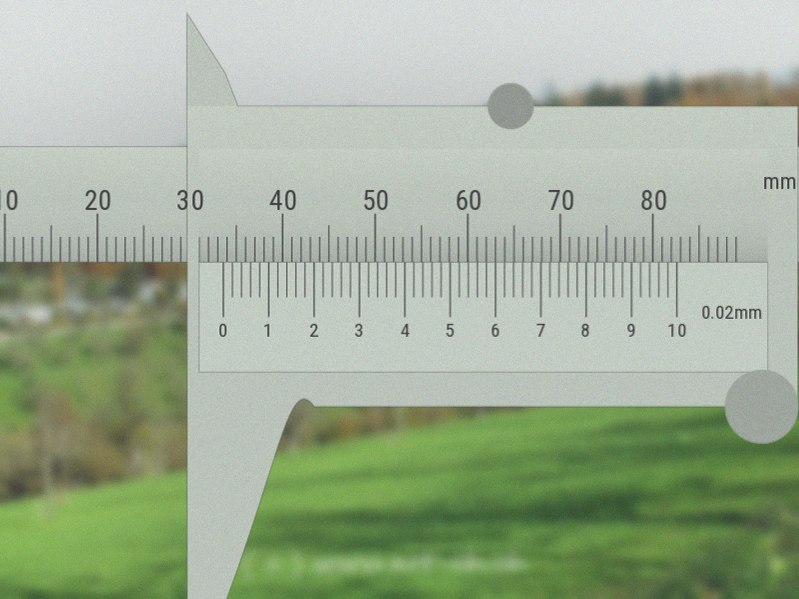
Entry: 33.6mm
